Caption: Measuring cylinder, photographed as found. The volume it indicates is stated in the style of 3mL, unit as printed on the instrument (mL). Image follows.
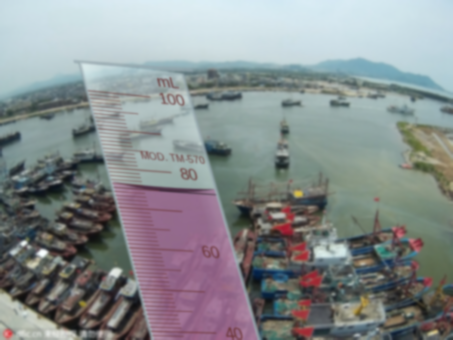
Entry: 75mL
